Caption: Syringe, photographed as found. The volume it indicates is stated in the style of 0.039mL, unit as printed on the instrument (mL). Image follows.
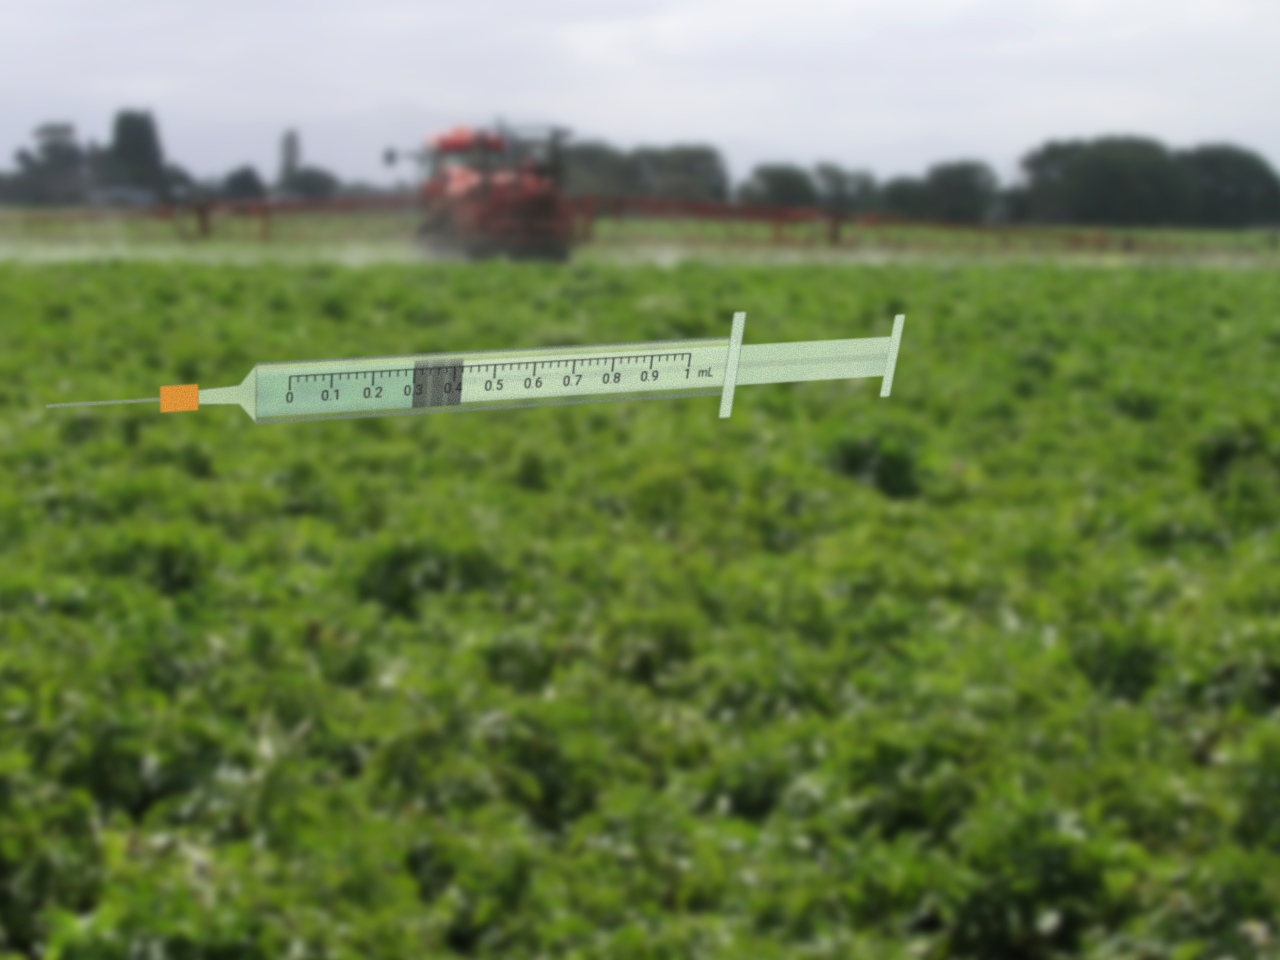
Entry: 0.3mL
